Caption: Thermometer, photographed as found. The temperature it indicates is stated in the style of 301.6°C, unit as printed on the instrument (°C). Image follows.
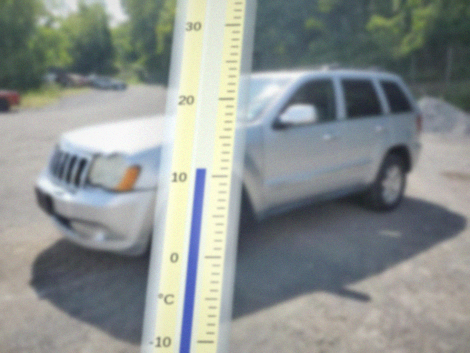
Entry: 11°C
